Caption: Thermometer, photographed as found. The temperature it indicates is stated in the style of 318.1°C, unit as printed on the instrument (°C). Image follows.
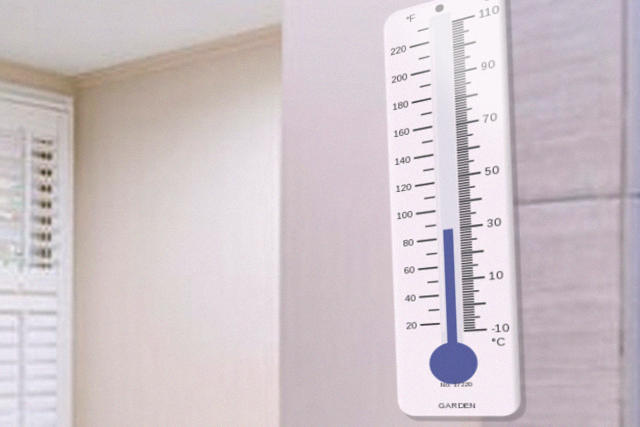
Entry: 30°C
